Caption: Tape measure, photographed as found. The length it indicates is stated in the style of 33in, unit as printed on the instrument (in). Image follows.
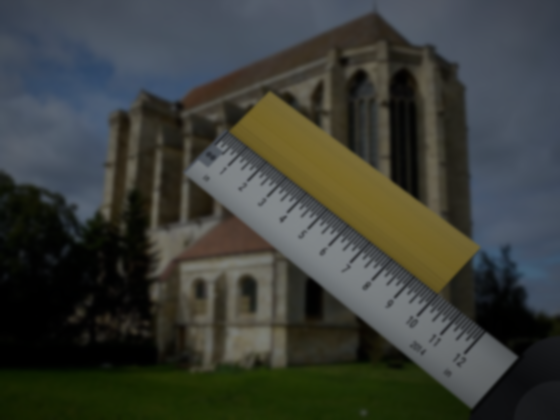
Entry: 10in
